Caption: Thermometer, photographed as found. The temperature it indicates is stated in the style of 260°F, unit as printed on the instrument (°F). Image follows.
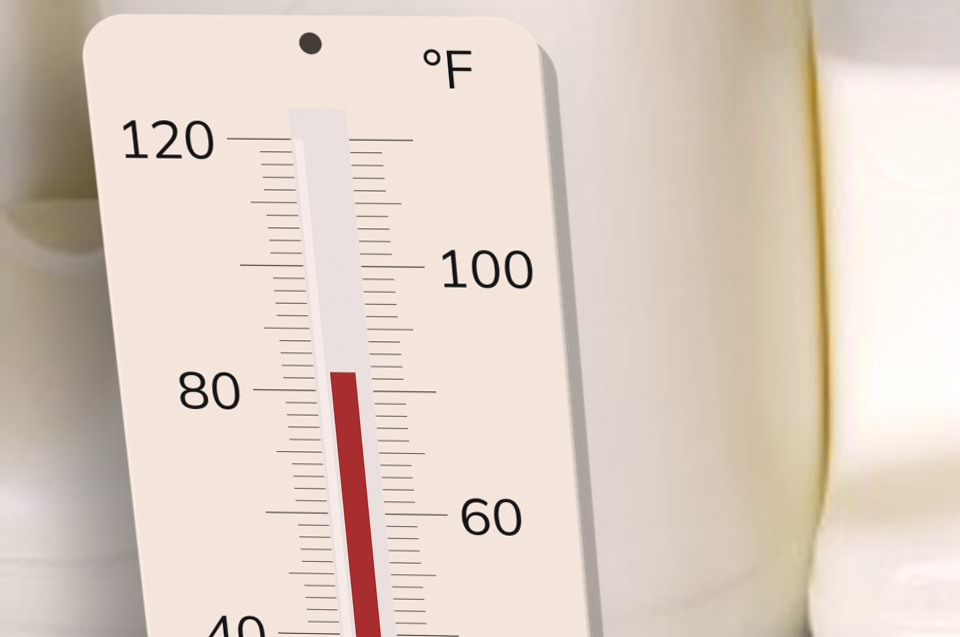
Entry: 83°F
